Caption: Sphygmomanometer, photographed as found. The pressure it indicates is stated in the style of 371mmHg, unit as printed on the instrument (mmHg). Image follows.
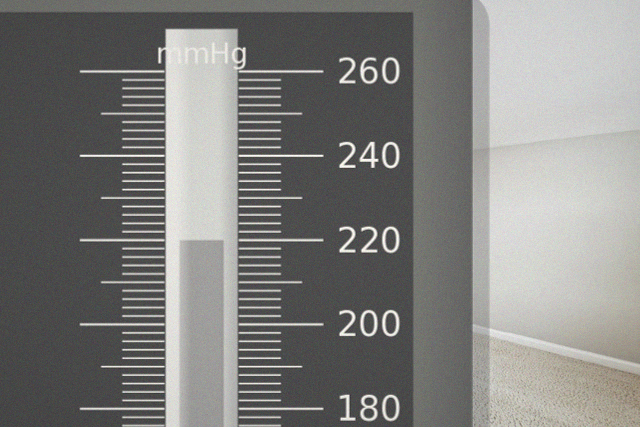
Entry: 220mmHg
